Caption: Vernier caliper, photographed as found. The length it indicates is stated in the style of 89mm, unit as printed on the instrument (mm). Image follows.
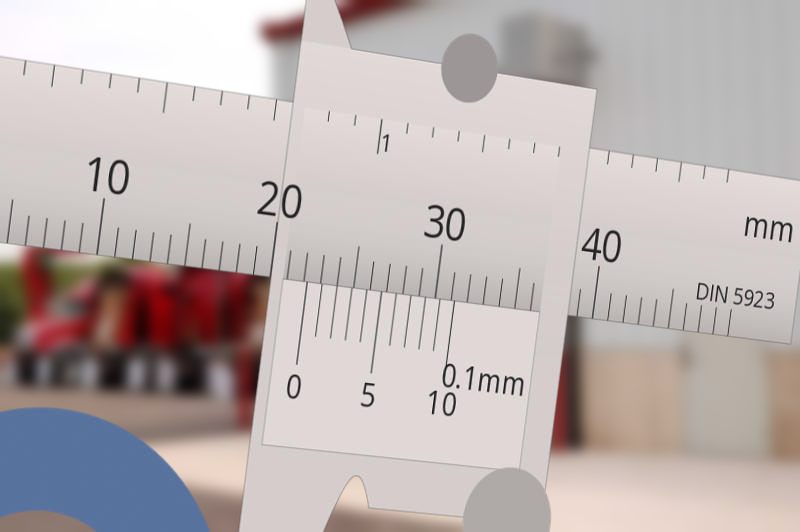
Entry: 22.2mm
